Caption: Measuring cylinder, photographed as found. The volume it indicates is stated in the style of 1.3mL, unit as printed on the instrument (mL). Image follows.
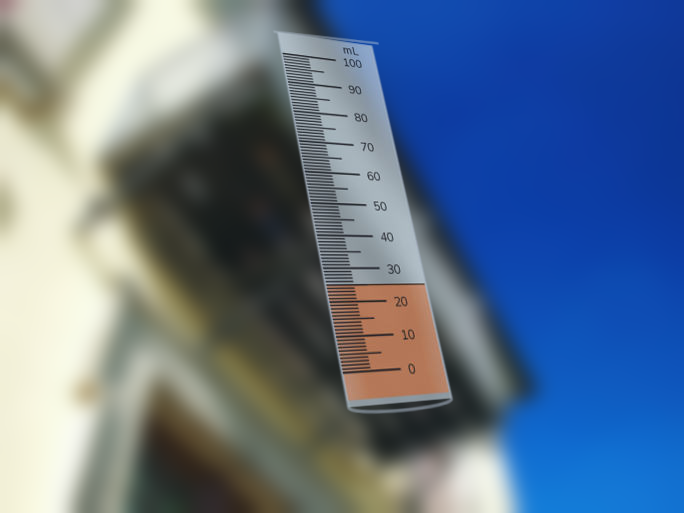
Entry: 25mL
